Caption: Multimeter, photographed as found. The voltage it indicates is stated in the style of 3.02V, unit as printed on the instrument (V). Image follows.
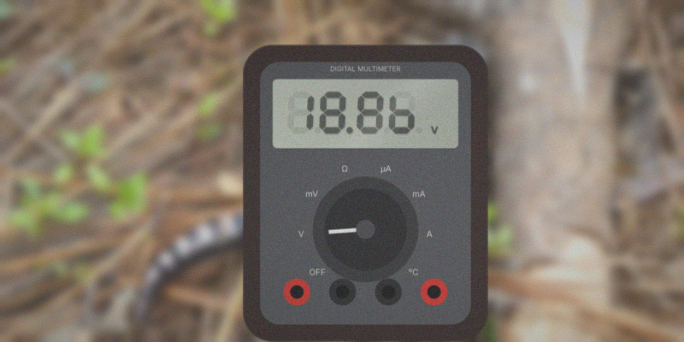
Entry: 18.86V
